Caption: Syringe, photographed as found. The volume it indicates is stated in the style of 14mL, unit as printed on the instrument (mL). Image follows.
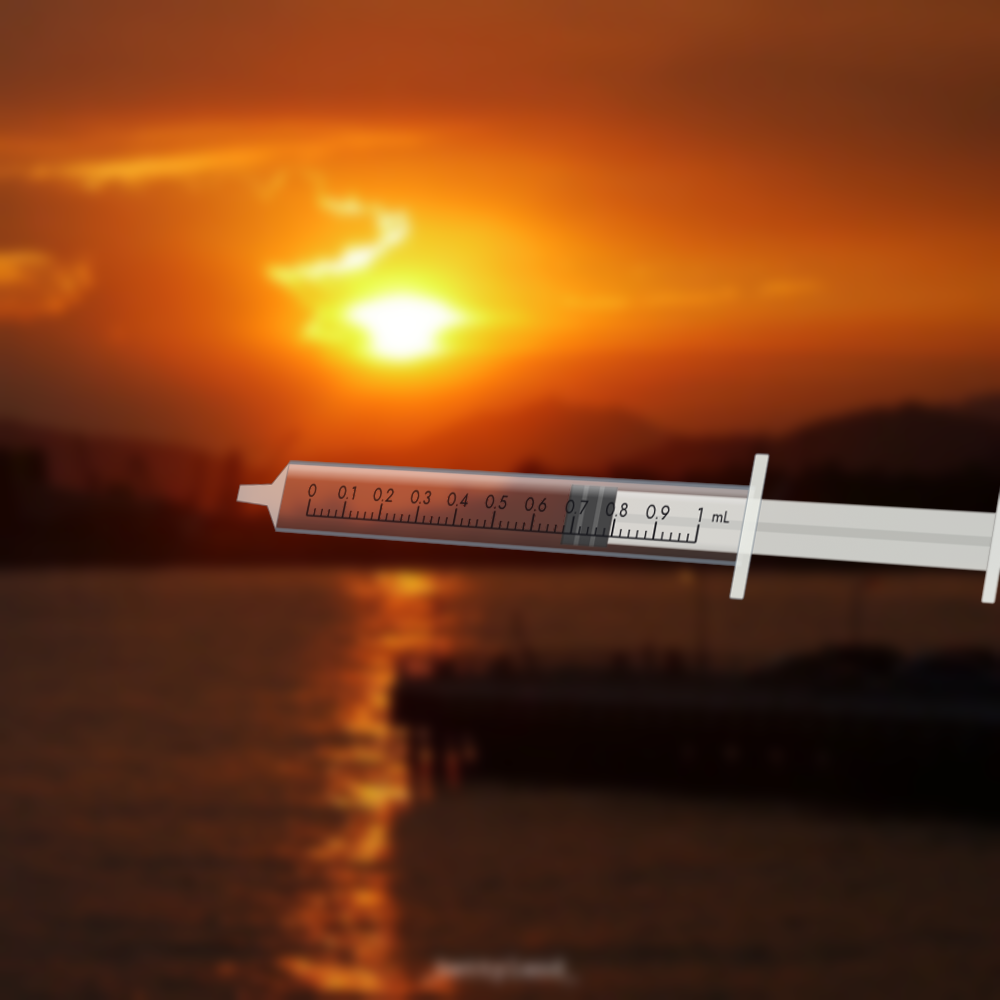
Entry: 0.68mL
